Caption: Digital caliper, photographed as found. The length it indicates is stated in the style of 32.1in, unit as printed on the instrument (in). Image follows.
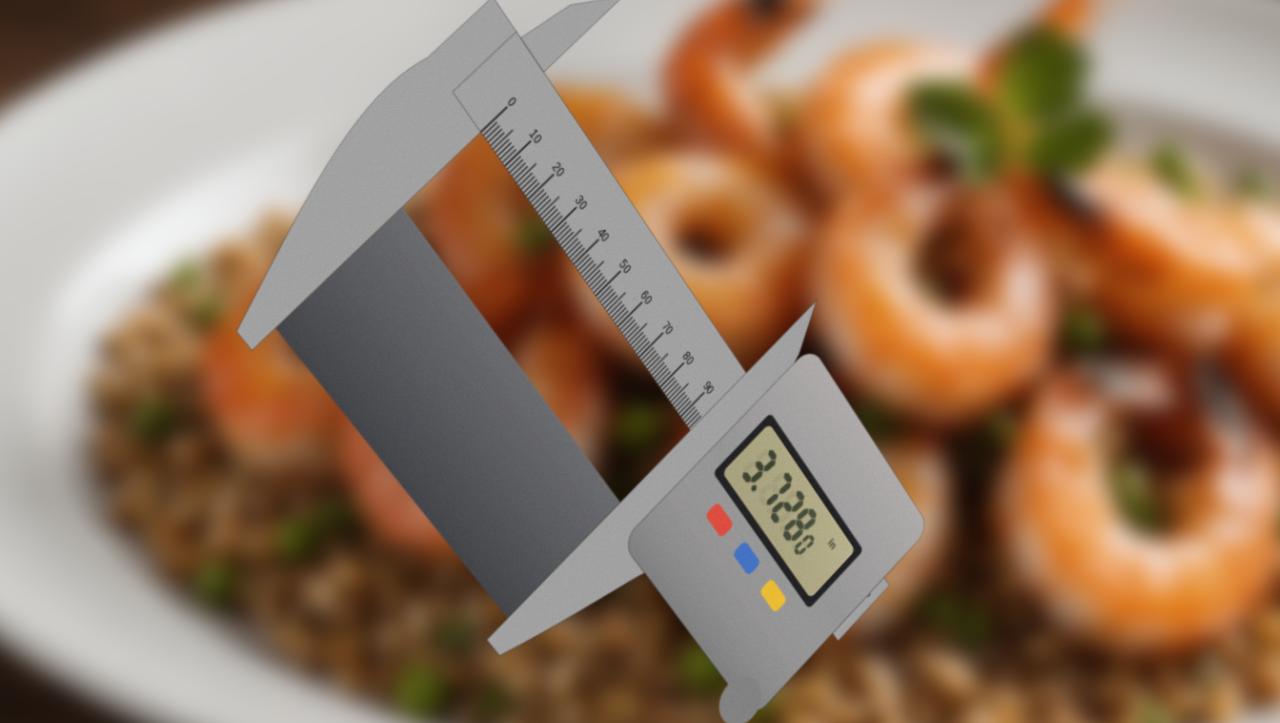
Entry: 3.7280in
